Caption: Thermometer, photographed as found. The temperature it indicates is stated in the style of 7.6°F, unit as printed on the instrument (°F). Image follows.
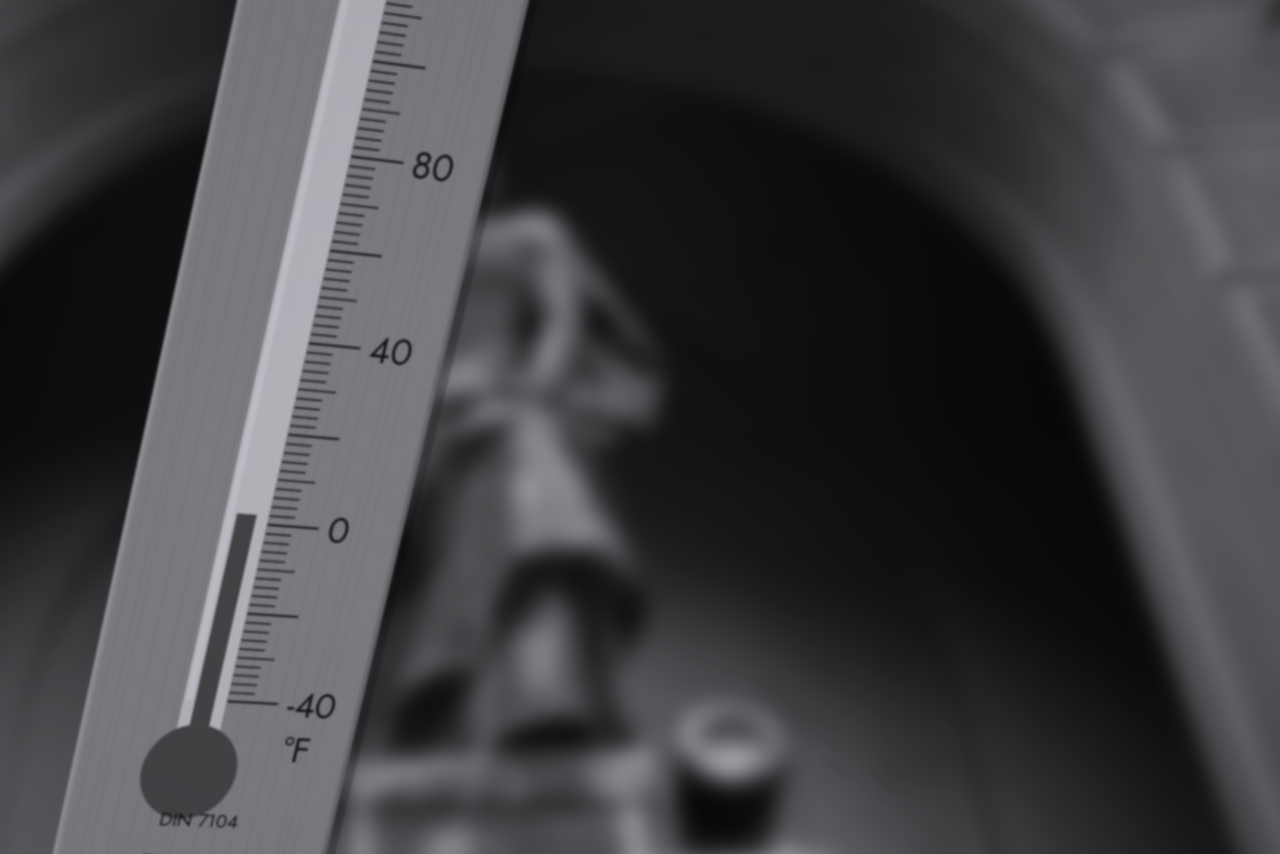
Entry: 2°F
